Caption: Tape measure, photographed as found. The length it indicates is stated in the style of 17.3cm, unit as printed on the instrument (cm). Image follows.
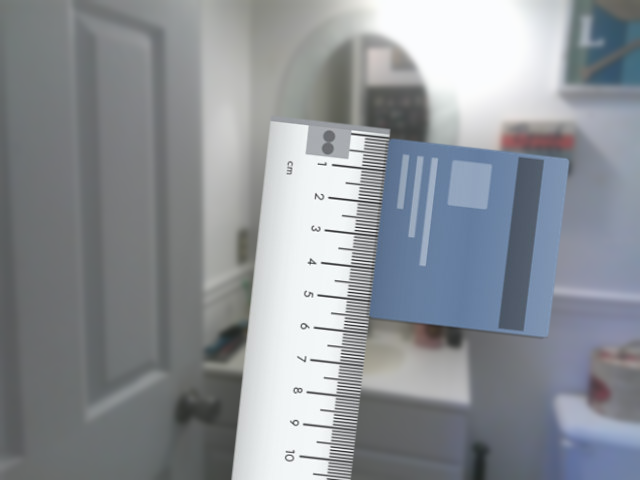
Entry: 5.5cm
